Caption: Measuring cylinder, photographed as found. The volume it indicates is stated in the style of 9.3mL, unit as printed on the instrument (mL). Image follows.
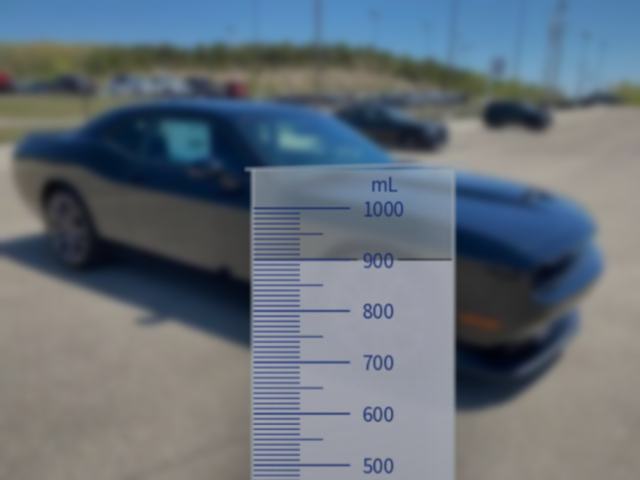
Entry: 900mL
